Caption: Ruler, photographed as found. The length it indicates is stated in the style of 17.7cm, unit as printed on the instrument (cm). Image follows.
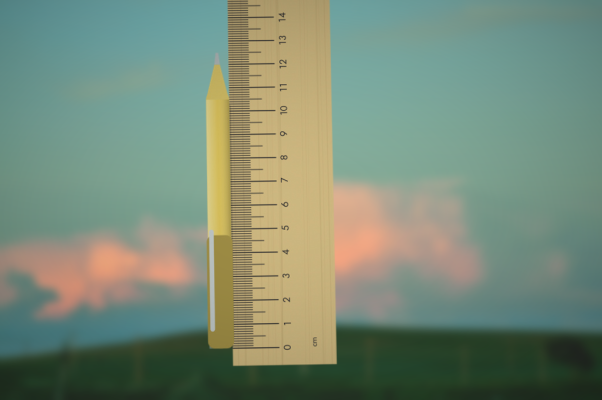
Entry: 12.5cm
